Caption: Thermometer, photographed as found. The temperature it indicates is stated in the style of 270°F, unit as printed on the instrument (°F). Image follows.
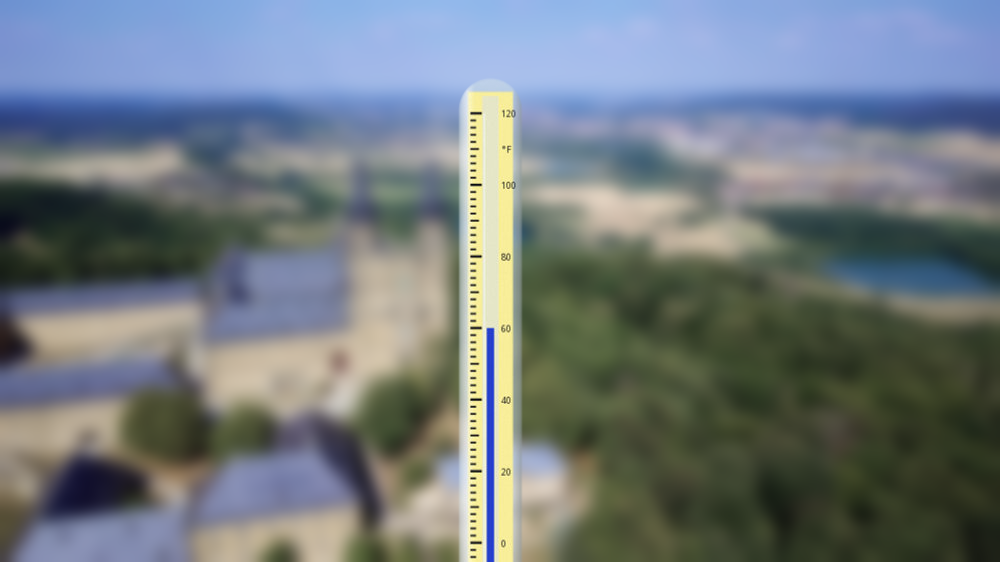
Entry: 60°F
